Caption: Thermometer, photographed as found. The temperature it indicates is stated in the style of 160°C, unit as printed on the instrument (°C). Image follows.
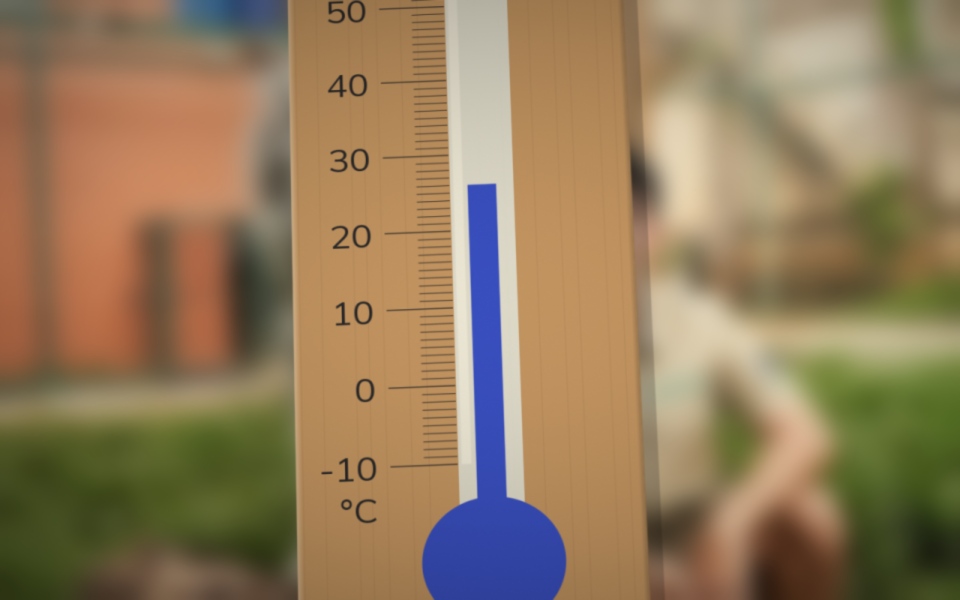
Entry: 26°C
